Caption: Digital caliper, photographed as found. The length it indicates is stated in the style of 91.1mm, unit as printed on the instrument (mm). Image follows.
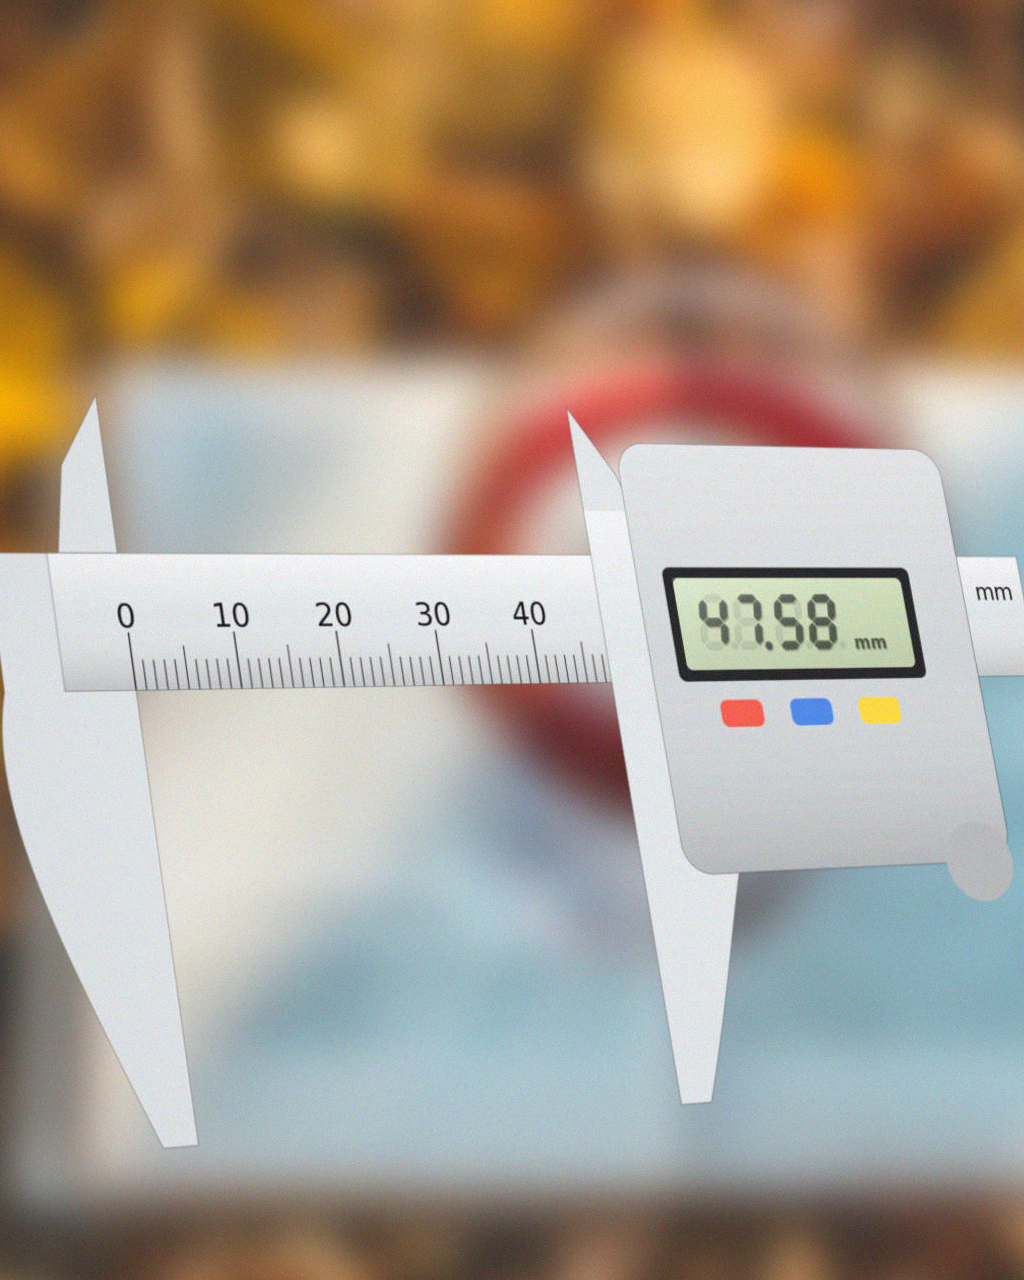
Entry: 47.58mm
